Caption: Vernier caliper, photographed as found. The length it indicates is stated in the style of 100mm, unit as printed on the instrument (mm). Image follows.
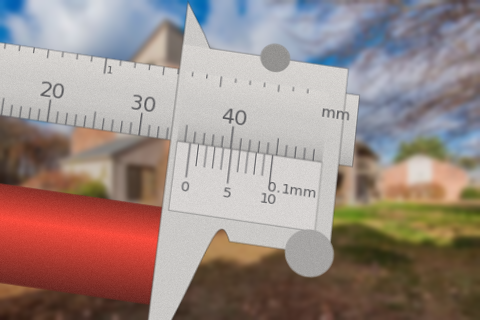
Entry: 35.6mm
